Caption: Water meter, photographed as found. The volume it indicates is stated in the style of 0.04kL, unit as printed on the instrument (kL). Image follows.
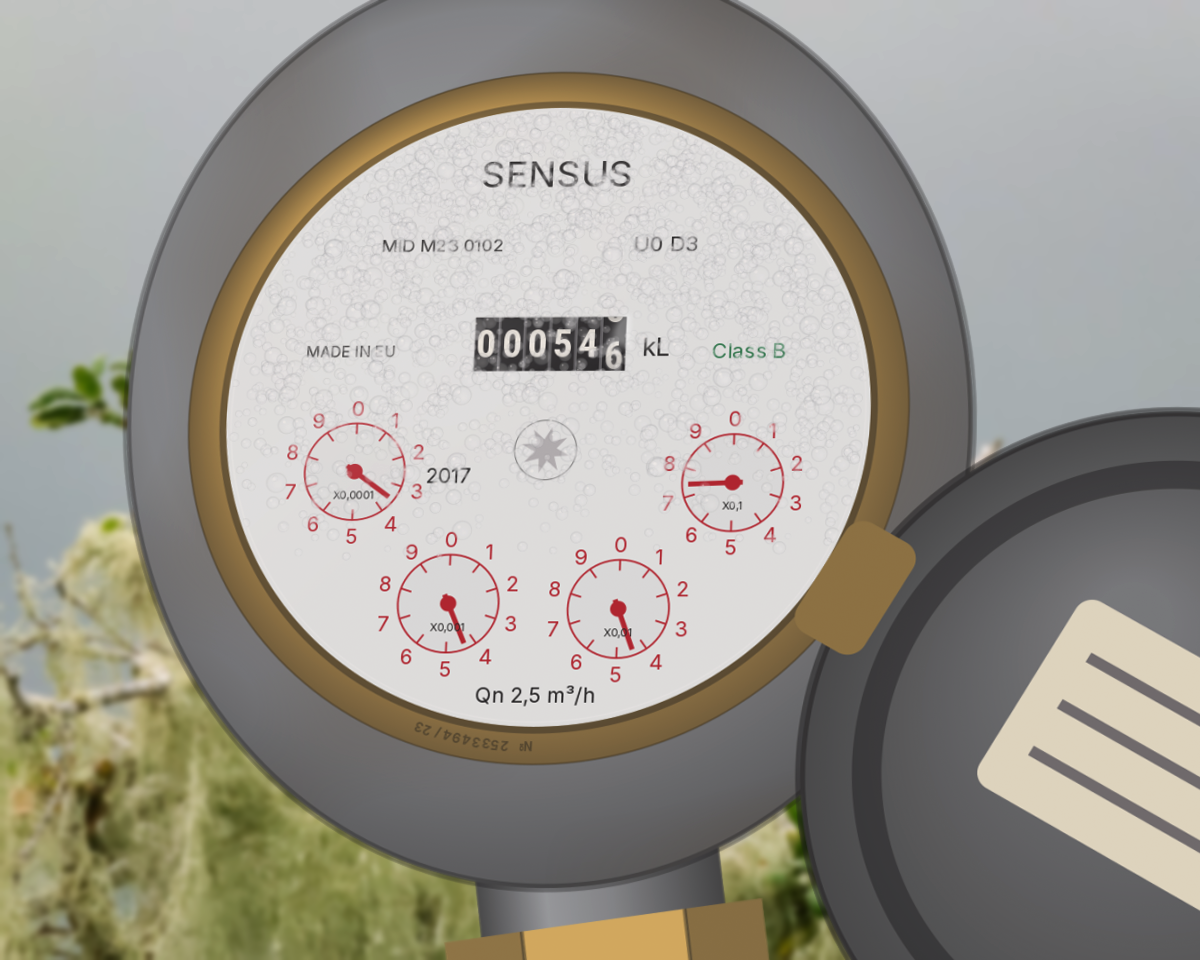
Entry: 545.7443kL
